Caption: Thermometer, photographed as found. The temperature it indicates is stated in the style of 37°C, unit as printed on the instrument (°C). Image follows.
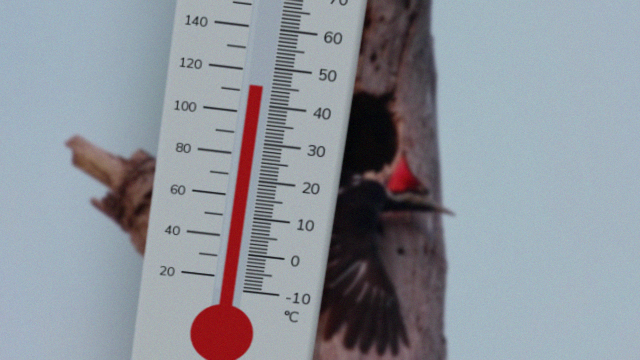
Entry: 45°C
